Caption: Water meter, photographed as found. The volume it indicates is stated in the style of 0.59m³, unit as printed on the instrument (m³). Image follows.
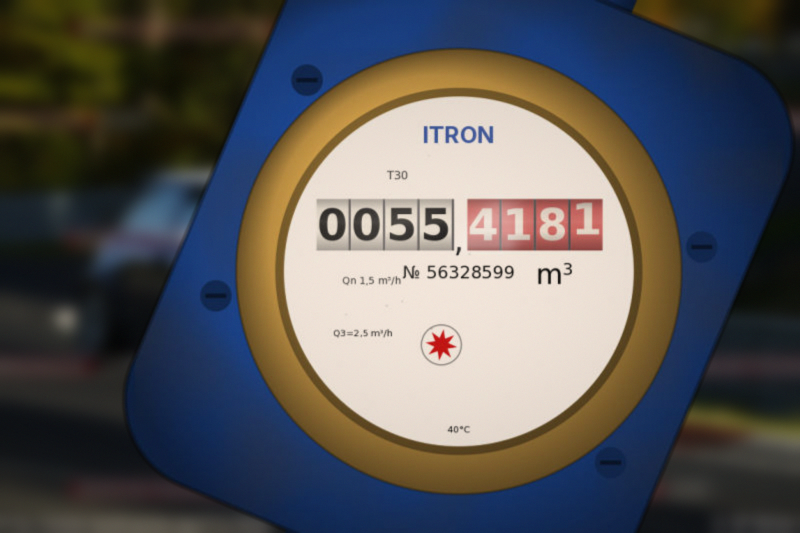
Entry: 55.4181m³
